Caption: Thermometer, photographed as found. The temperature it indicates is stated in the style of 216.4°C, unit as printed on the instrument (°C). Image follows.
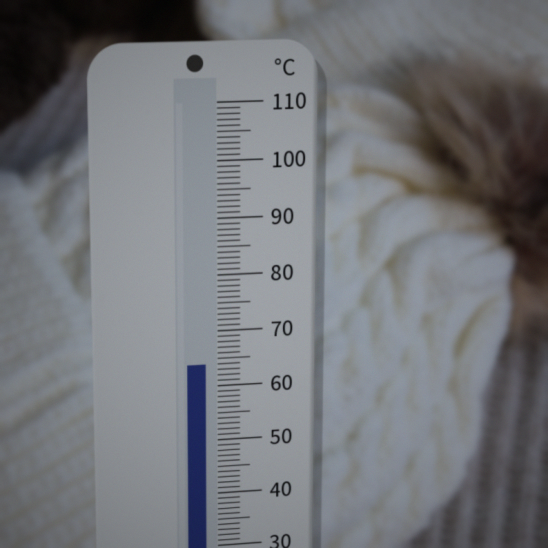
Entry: 64°C
